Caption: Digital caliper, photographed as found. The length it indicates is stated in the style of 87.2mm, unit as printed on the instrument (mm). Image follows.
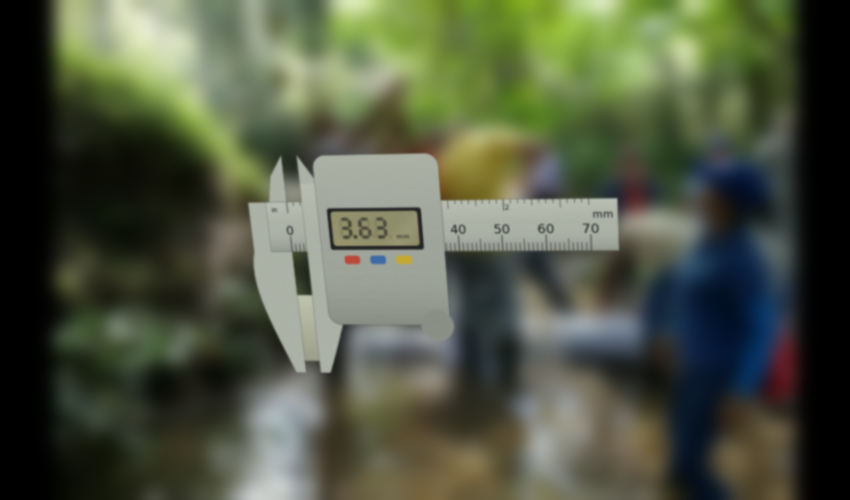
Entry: 3.63mm
